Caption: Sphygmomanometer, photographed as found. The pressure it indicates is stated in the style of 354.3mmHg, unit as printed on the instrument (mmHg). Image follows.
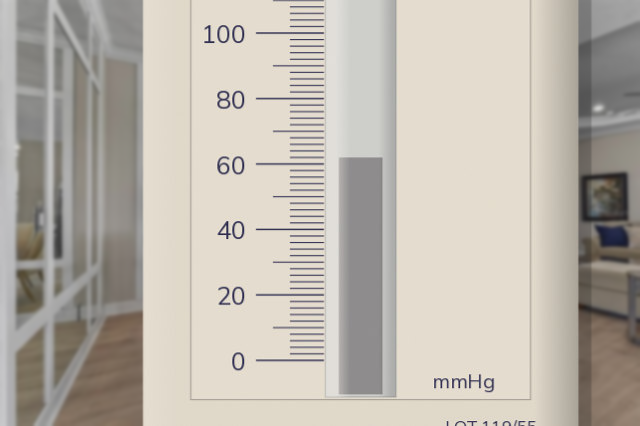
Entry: 62mmHg
